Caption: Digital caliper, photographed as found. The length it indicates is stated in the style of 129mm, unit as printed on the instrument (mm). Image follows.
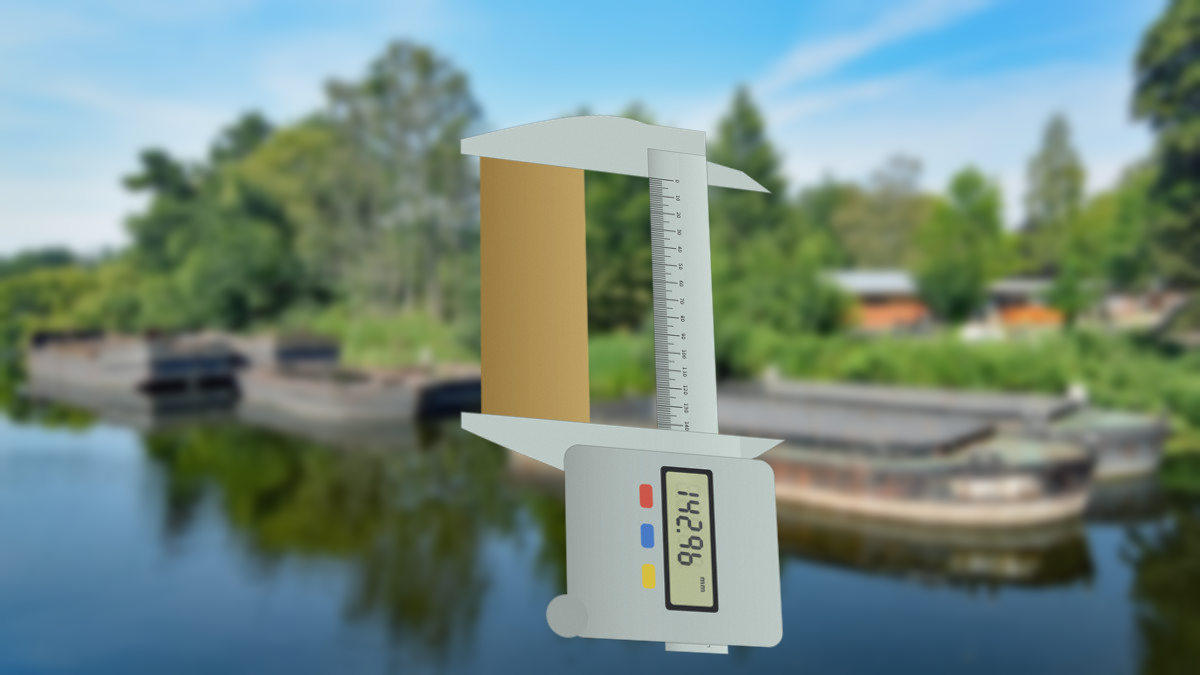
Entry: 142.96mm
